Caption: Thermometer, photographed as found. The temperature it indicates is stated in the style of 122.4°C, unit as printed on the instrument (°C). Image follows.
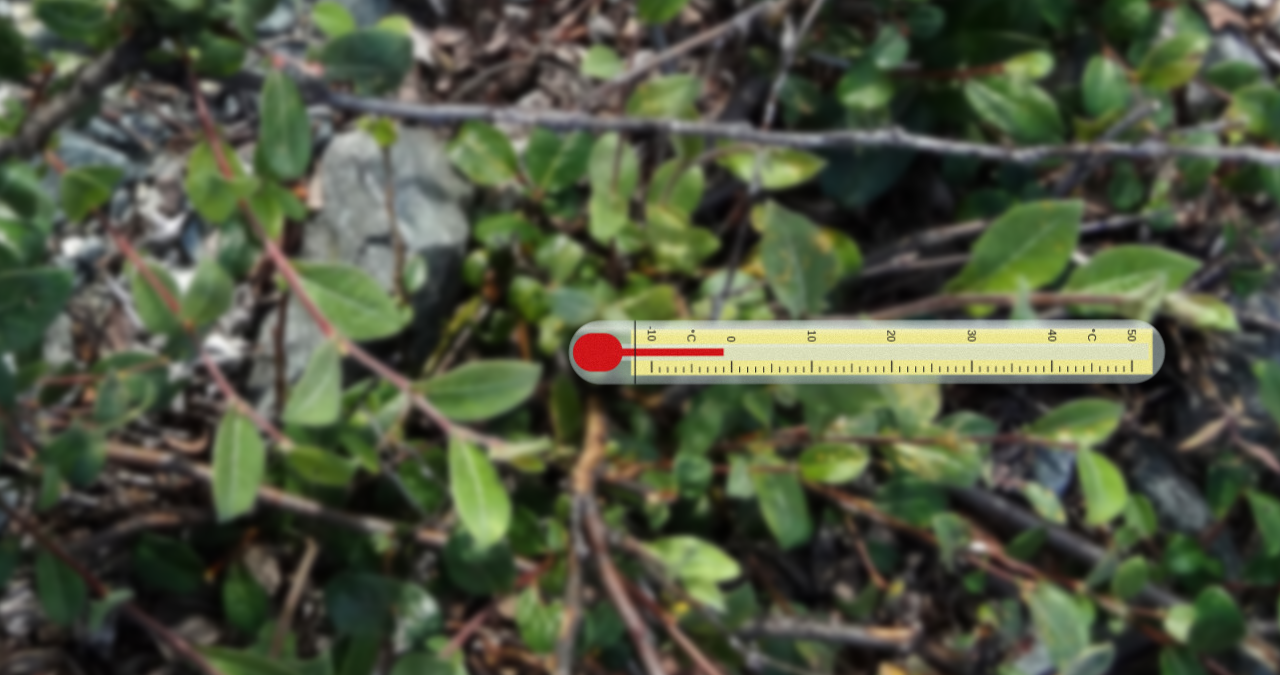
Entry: -1°C
